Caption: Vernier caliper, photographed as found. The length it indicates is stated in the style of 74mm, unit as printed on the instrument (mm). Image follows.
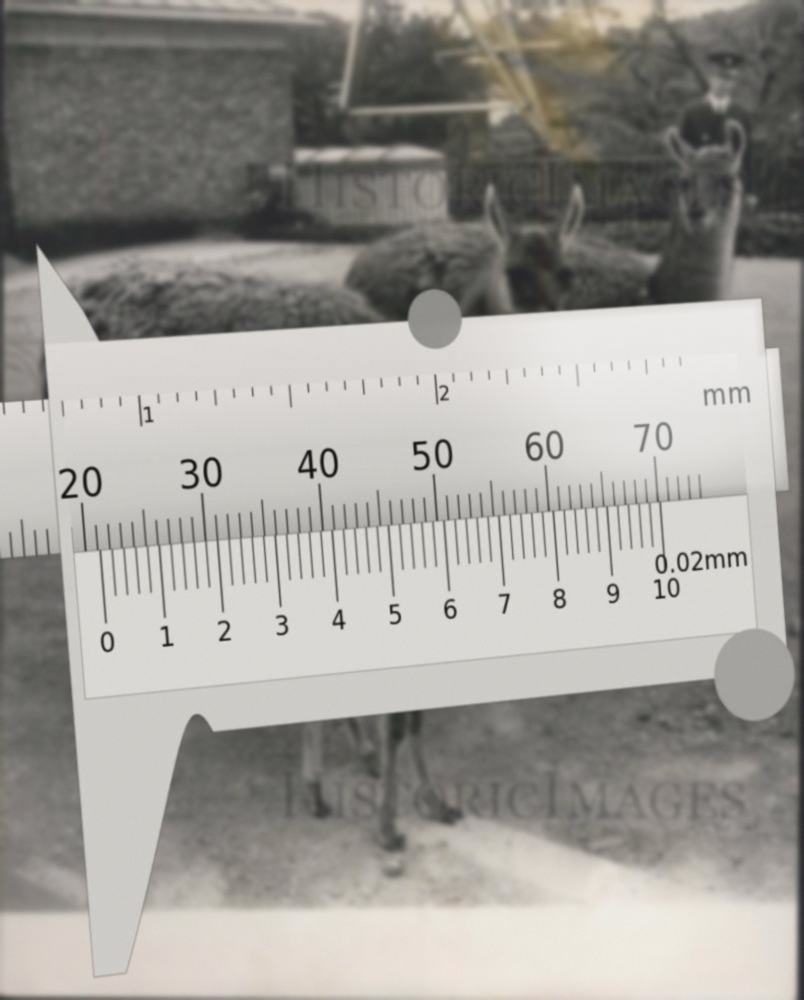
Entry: 21.2mm
